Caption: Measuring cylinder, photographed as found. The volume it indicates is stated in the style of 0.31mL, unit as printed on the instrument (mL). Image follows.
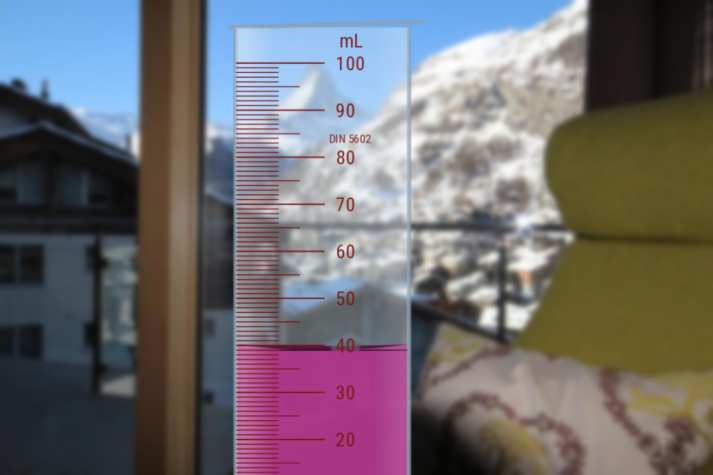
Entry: 39mL
